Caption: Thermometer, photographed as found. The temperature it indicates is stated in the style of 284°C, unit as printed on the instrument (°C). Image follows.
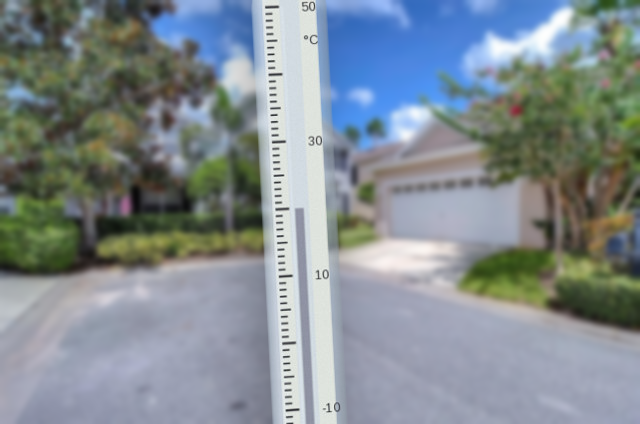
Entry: 20°C
